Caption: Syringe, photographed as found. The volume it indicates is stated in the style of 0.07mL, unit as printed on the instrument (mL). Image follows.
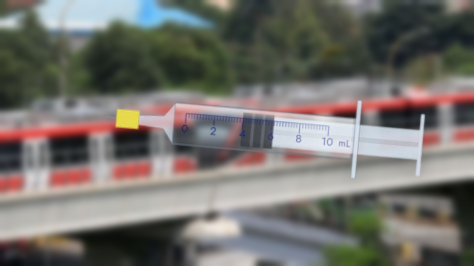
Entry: 4mL
